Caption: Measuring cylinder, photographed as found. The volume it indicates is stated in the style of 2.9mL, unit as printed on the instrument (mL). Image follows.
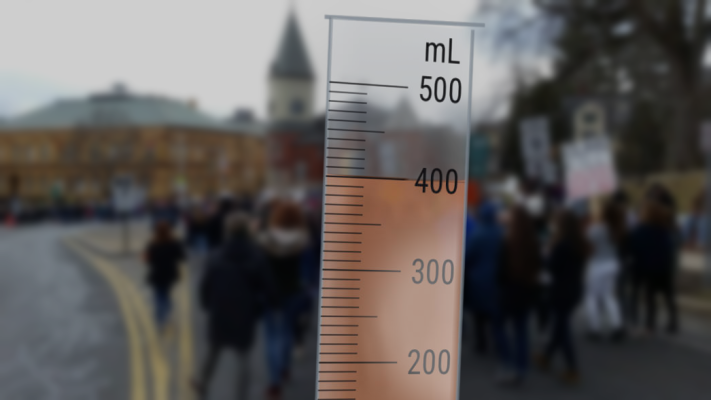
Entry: 400mL
